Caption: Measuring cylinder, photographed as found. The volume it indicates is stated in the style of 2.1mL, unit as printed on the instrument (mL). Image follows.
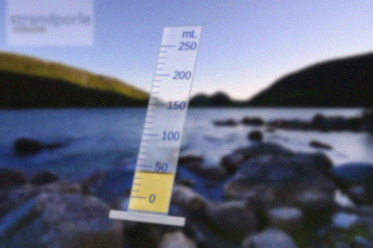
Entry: 40mL
